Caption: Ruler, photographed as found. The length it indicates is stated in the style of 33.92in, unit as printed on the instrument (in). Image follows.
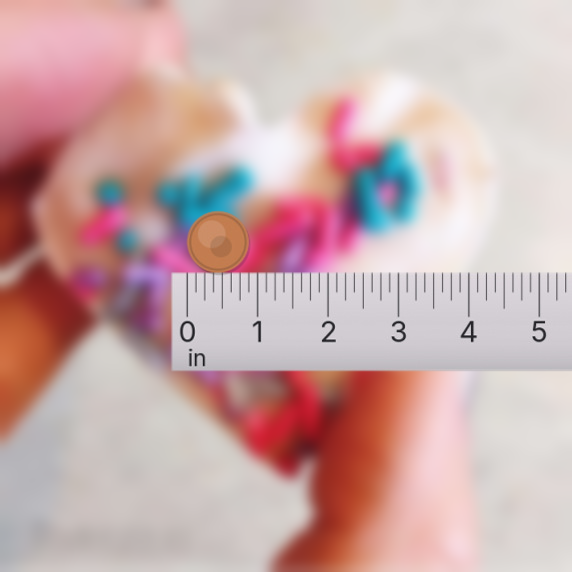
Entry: 0.875in
